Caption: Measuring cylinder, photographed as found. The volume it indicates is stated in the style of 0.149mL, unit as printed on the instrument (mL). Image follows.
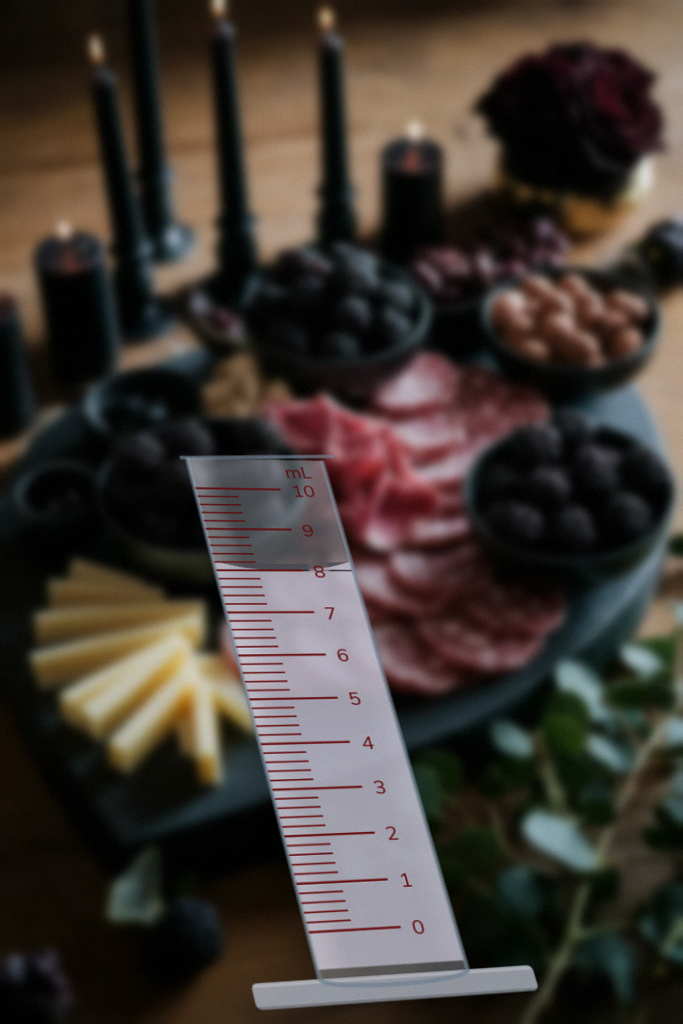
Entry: 8mL
